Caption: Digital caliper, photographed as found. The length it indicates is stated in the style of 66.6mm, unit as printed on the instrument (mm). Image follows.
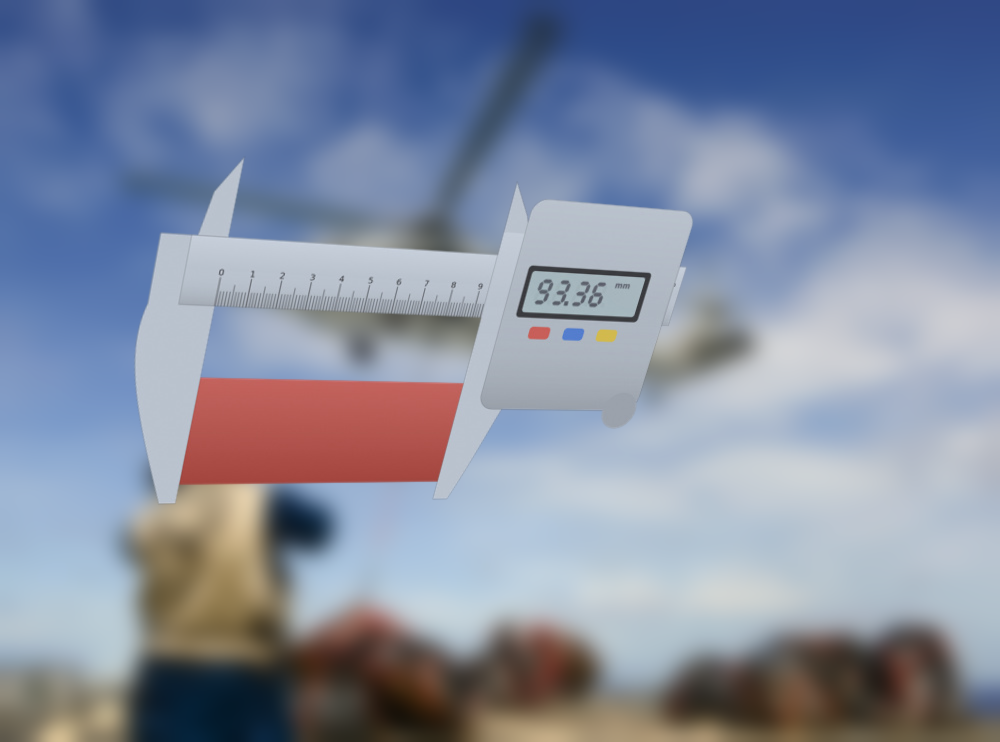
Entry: 93.36mm
